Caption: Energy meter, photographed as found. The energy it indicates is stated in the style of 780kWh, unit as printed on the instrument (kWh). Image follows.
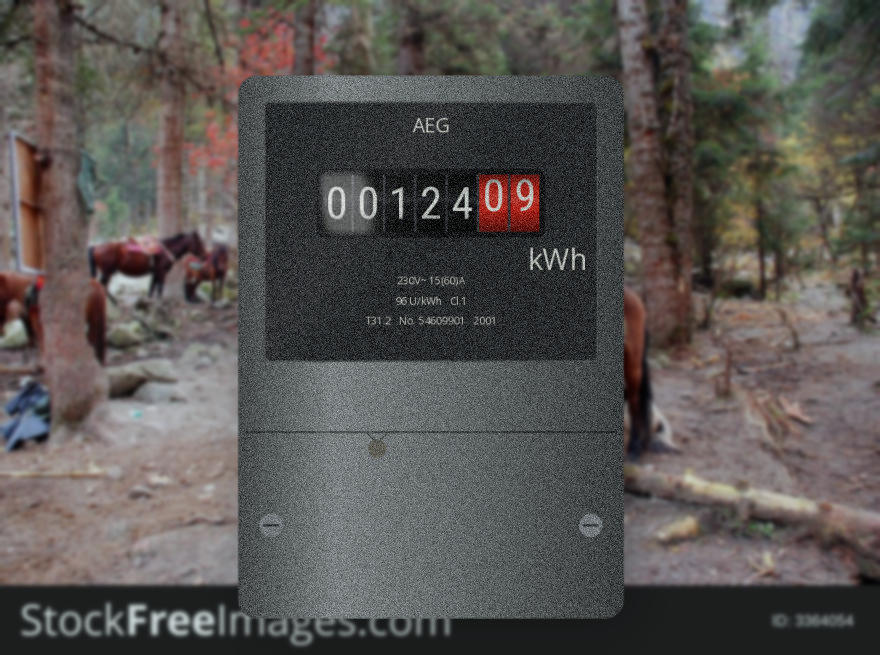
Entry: 124.09kWh
